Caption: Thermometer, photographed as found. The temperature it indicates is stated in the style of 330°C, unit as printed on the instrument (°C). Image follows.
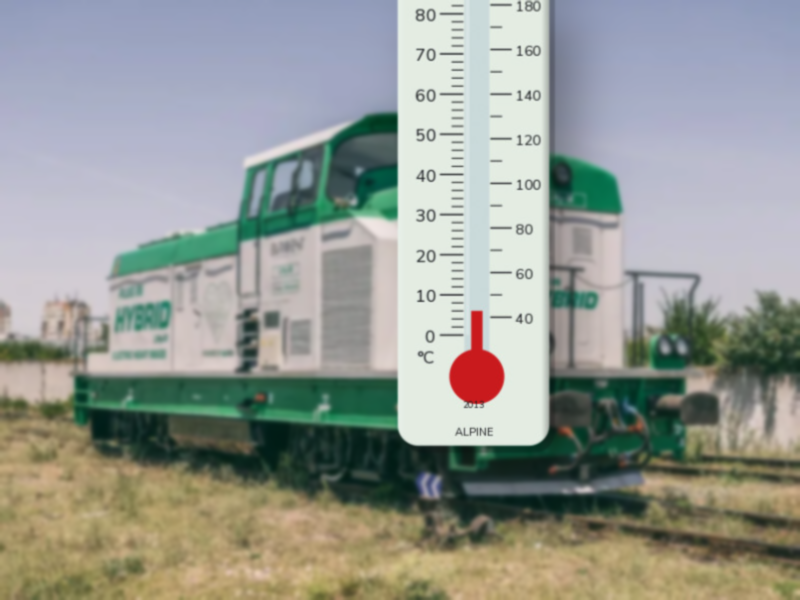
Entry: 6°C
